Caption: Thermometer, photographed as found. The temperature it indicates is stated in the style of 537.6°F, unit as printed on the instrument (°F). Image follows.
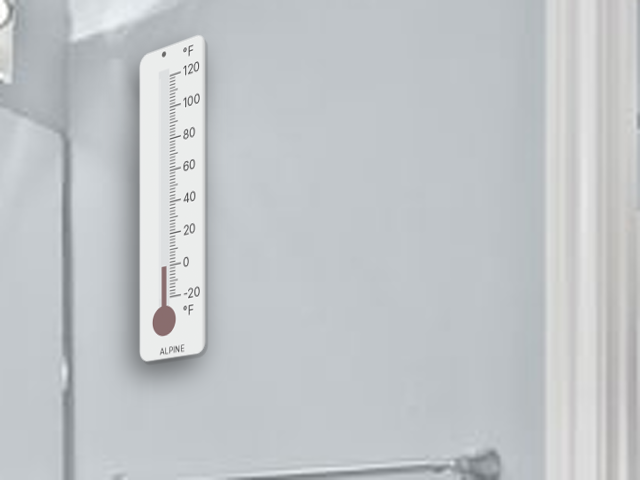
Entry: 0°F
